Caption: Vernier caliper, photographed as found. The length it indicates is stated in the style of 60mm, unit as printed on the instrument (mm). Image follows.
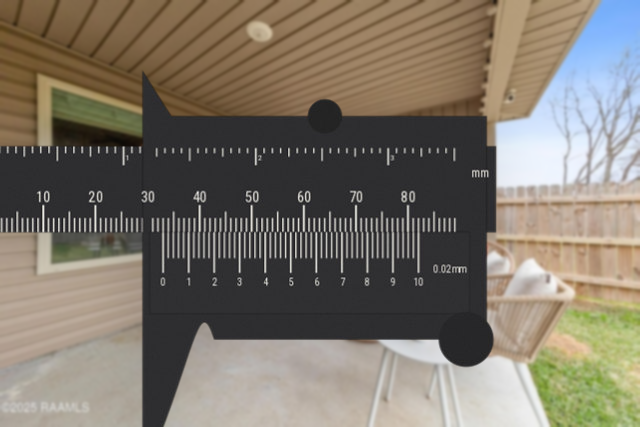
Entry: 33.0mm
